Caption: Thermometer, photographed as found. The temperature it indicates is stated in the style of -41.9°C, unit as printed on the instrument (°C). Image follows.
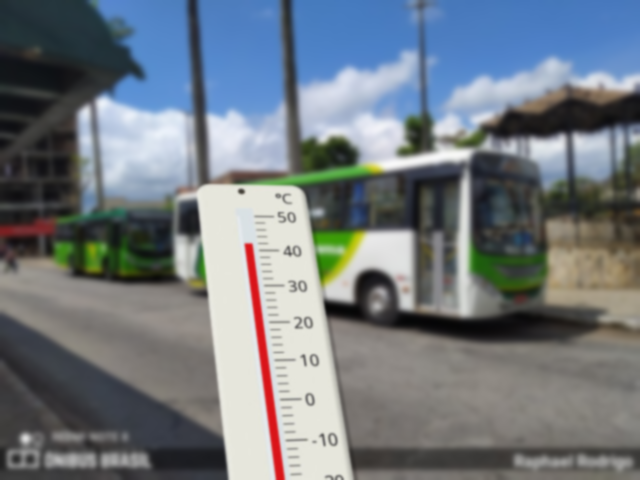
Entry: 42°C
